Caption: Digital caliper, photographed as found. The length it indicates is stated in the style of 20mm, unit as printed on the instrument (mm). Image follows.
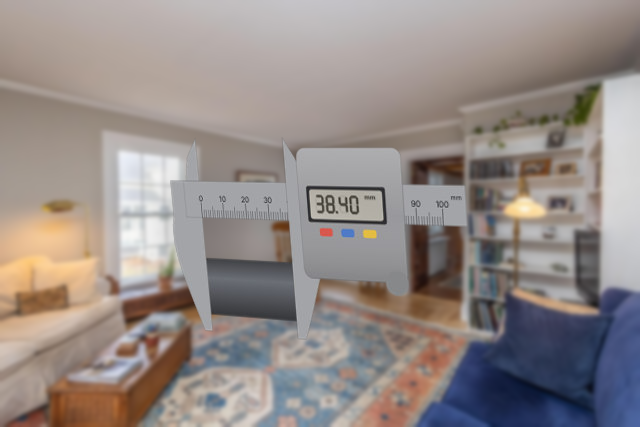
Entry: 38.40mm
